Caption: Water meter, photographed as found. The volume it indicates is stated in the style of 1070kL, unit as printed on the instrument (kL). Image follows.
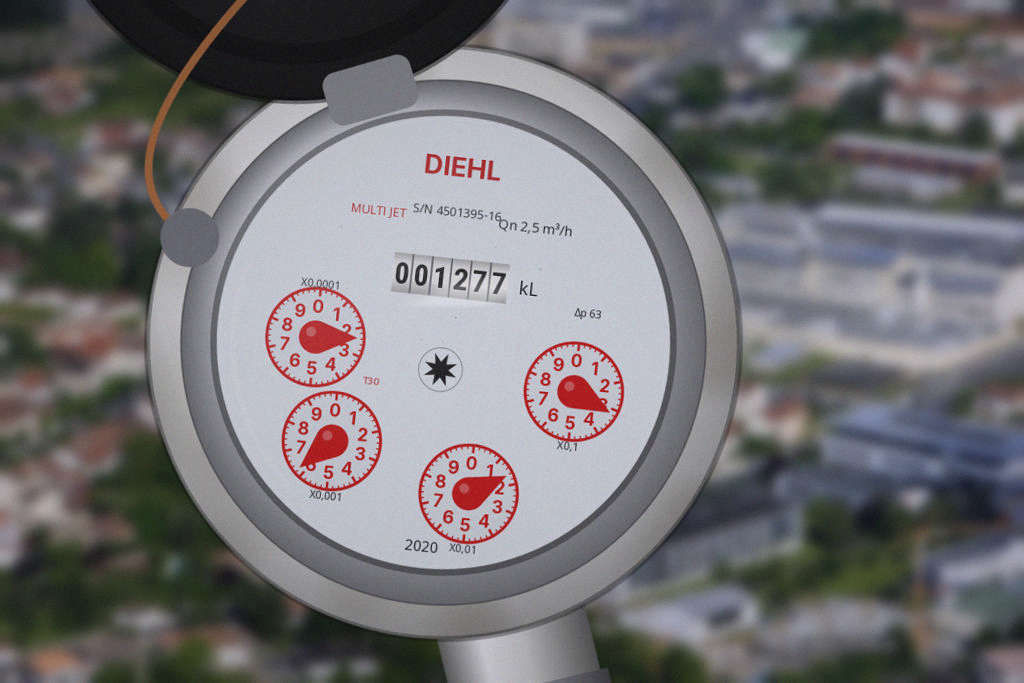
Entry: 1277.3162kL
